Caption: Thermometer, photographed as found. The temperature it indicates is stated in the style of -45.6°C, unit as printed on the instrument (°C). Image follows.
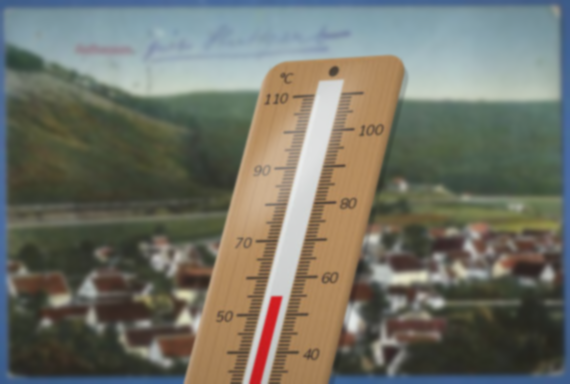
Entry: 55°C
